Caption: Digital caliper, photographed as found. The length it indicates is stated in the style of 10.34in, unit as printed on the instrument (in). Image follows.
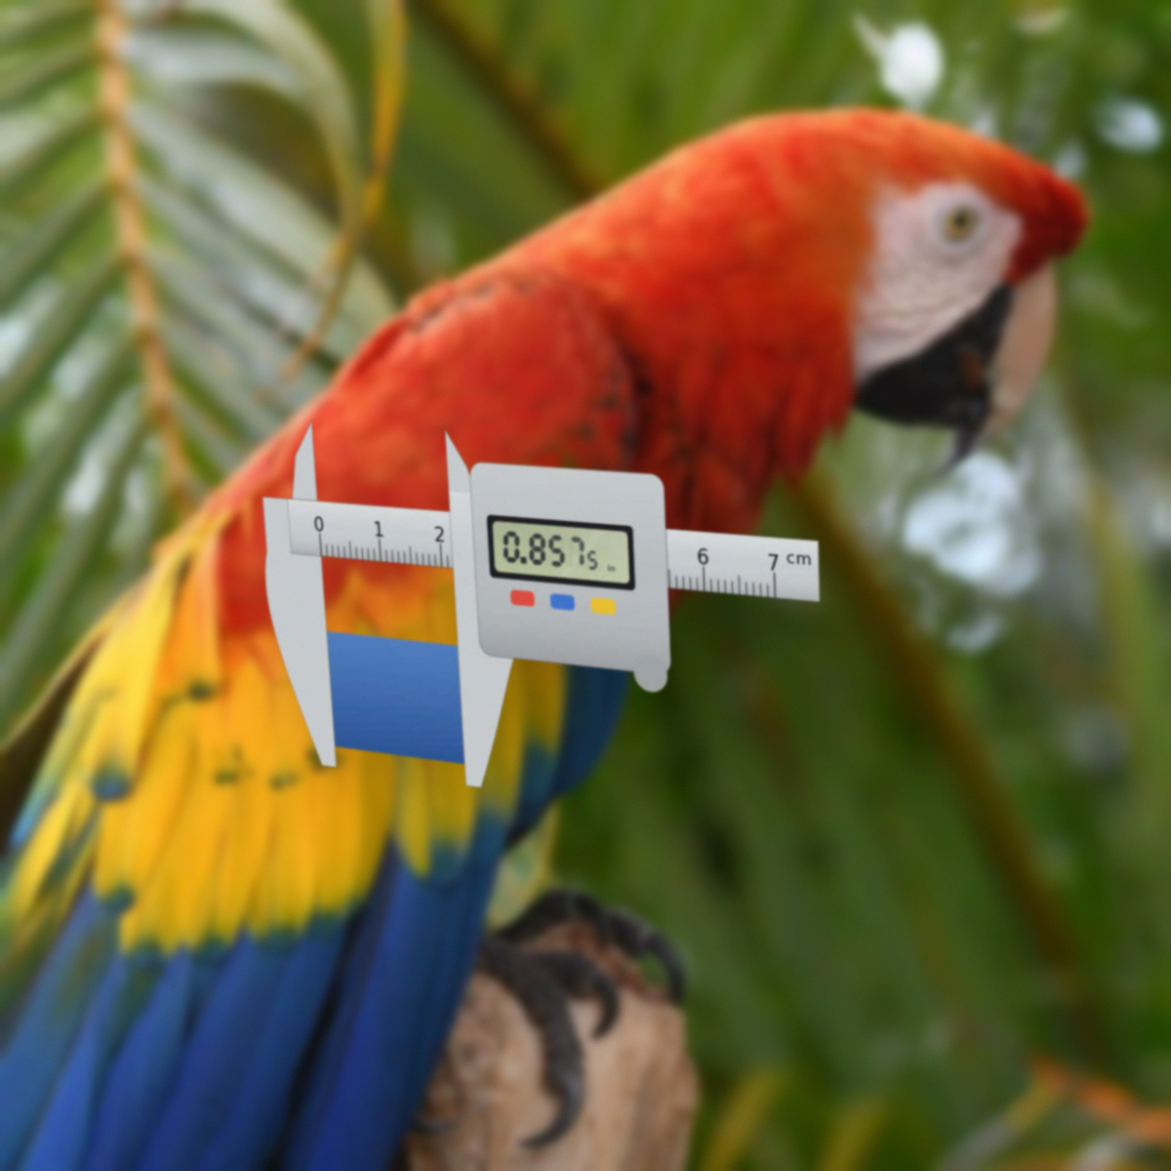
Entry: 0.8575in
